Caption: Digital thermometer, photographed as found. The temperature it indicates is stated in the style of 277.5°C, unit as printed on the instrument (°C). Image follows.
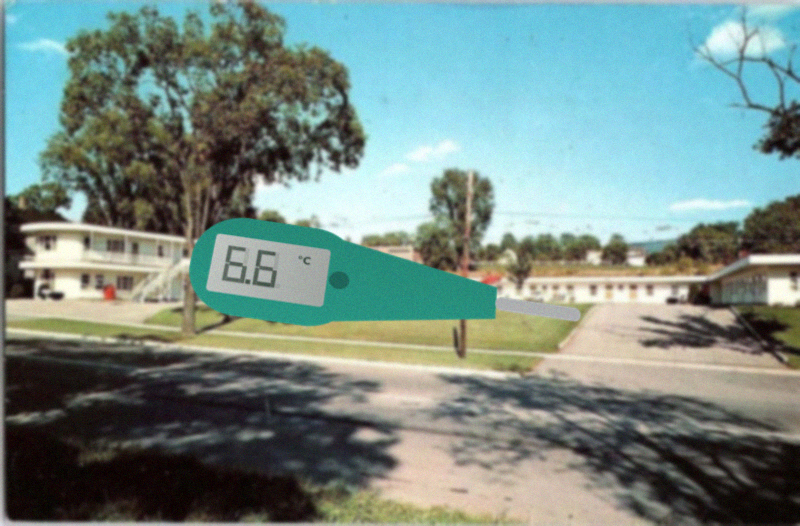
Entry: 6.6°C
